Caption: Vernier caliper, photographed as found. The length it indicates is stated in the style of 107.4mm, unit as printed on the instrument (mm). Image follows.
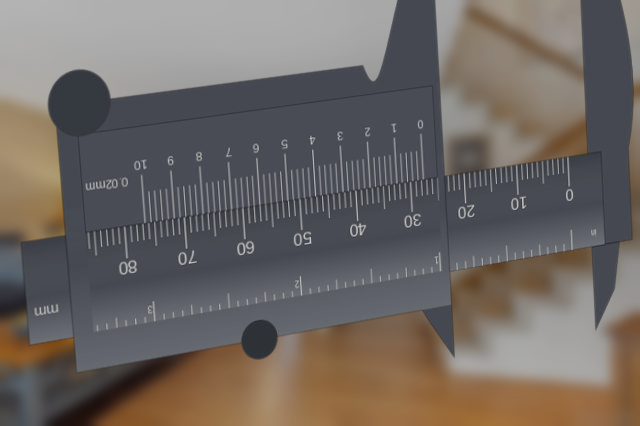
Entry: 27.6mm
